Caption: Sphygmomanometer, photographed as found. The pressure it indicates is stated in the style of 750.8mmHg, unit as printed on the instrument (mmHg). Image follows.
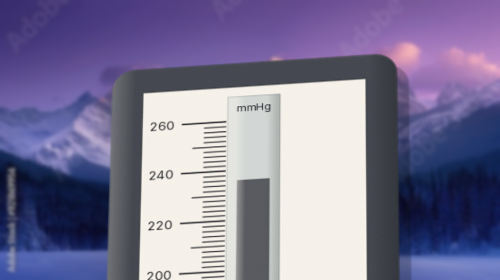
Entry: 236mmHg
